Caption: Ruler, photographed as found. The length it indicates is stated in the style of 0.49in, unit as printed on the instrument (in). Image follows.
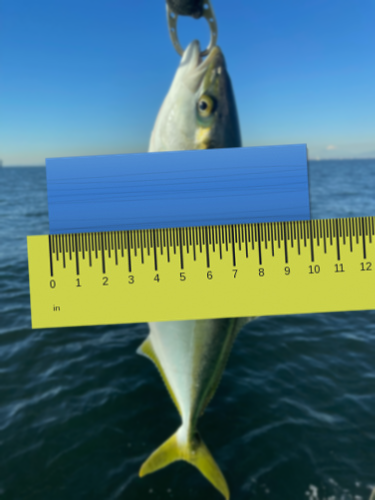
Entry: 10in
